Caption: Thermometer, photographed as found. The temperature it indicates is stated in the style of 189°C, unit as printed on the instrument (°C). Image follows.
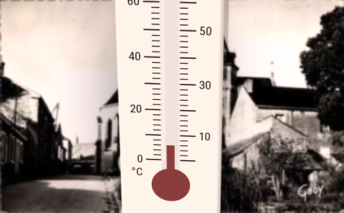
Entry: 6°C
